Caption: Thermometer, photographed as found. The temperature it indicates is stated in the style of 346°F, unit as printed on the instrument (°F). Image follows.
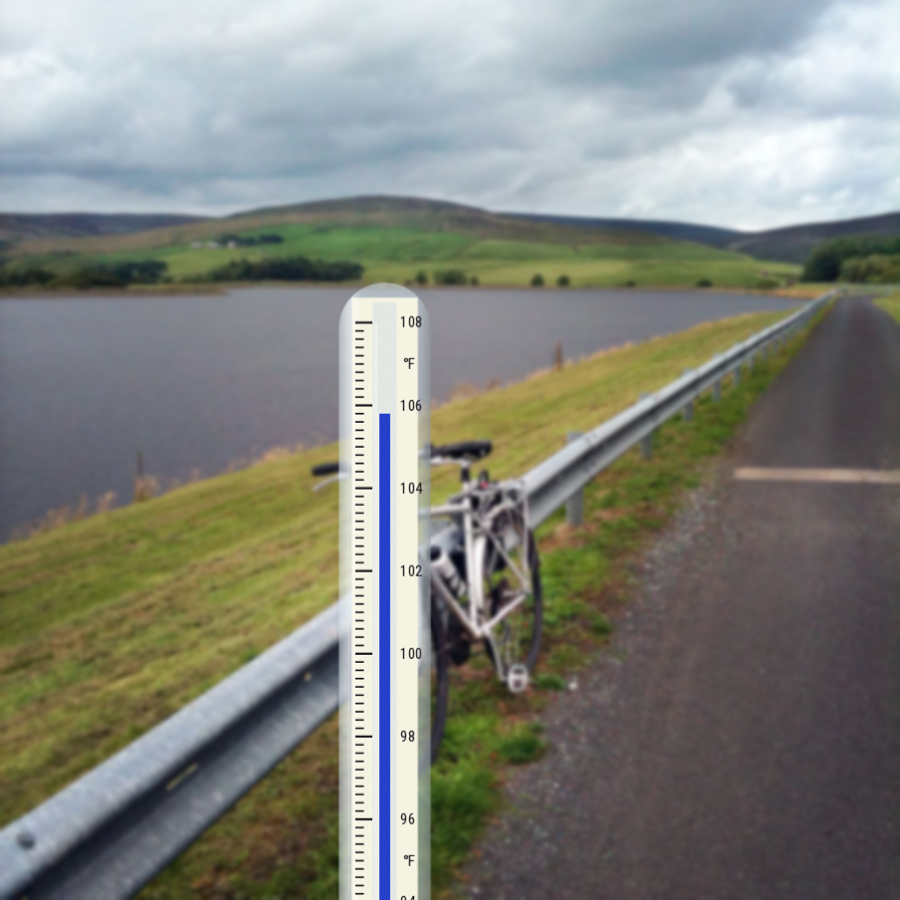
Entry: 105.8°F
